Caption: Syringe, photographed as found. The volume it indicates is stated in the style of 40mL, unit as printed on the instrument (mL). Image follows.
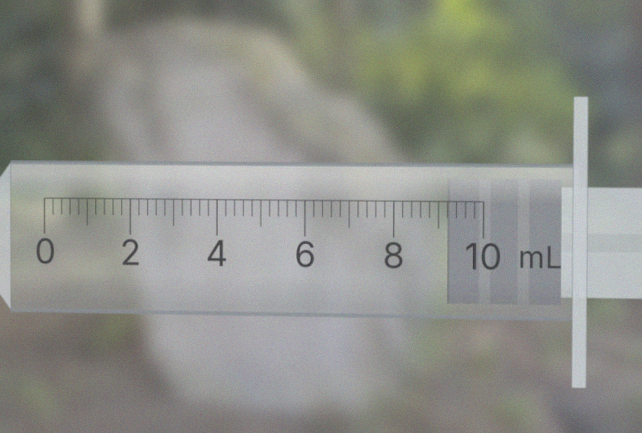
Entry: 9.2mL
